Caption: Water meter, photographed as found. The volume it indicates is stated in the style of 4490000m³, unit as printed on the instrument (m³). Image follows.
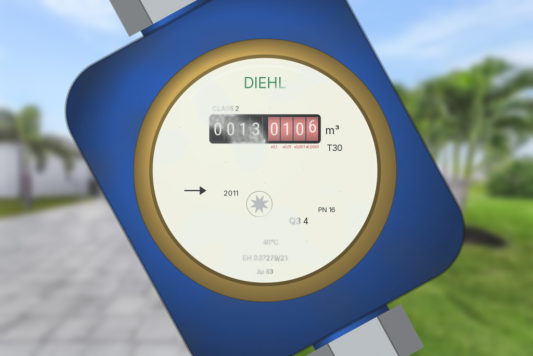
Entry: 13.0106m³
